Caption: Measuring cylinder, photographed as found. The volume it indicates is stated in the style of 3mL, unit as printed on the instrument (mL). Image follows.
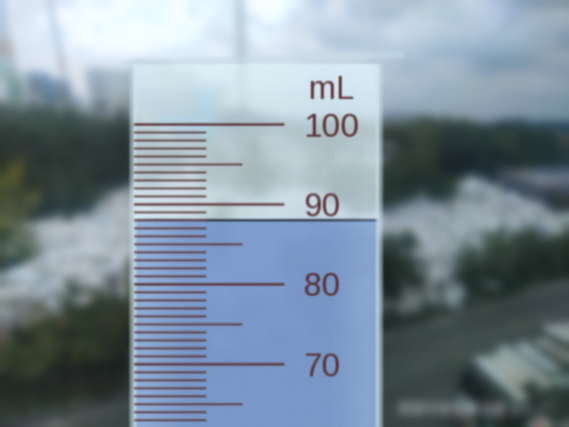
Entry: 88mL
